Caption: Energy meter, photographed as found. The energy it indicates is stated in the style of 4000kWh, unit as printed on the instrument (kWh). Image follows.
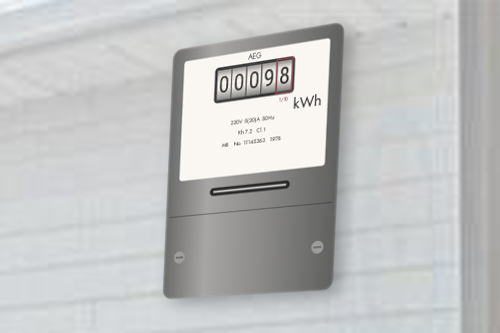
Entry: 9.8kWh
